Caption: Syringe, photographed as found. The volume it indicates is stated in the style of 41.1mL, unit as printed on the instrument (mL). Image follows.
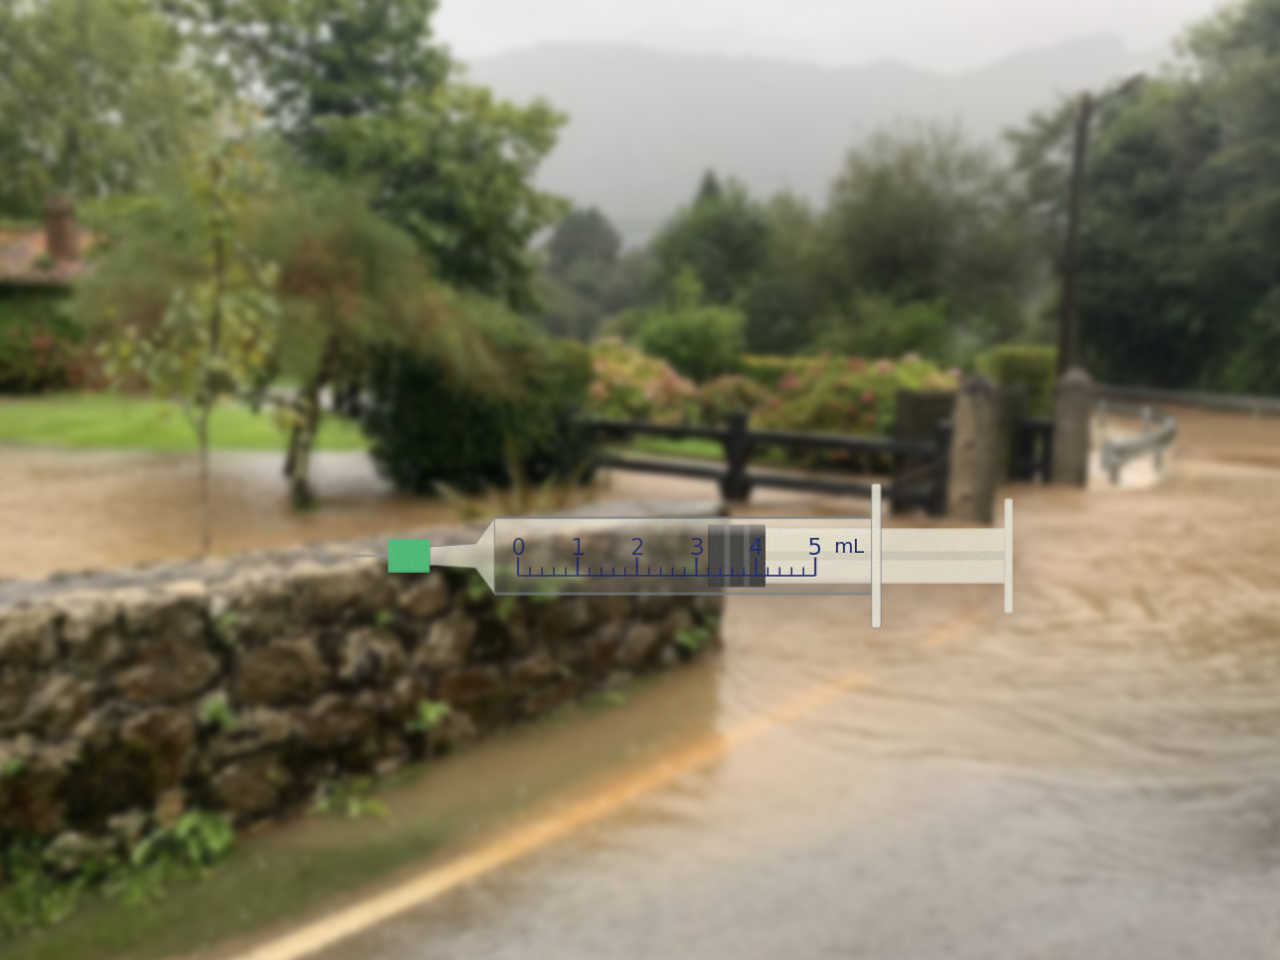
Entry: 3.2mL
